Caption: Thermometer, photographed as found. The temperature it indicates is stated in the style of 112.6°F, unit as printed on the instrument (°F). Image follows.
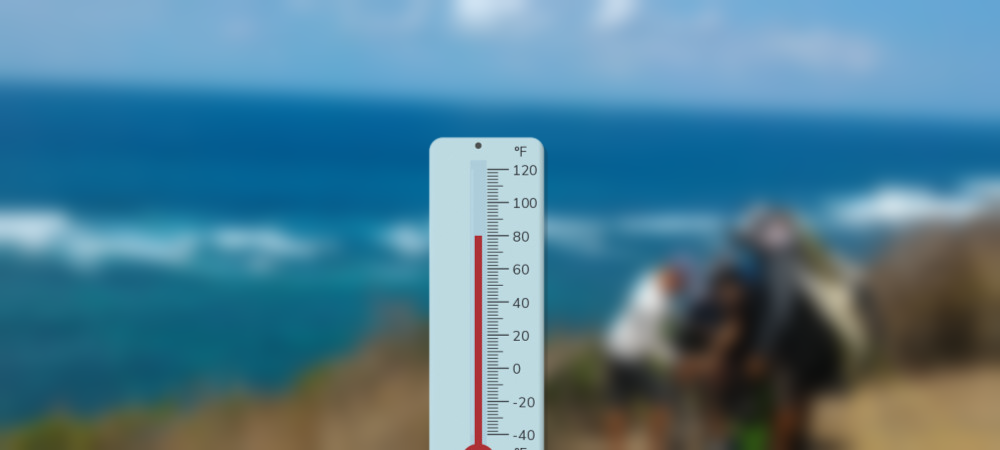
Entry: 80°F
